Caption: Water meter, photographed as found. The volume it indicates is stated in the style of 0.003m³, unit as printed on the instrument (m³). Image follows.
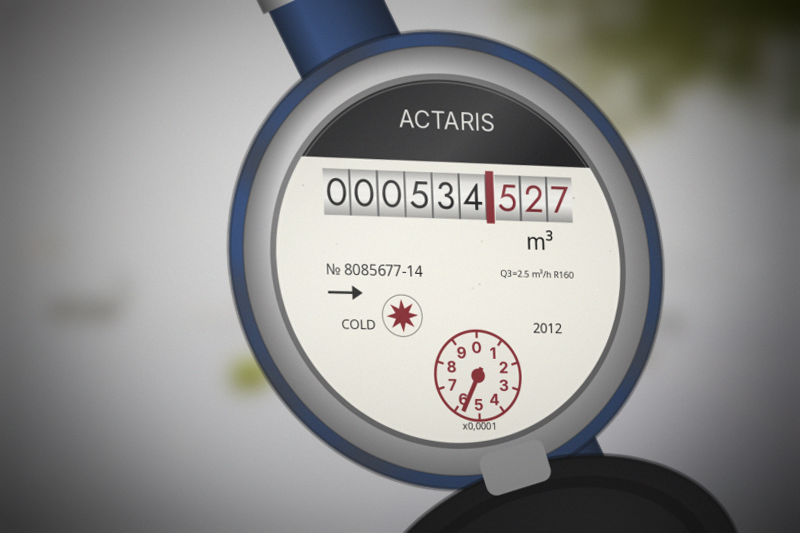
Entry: 534.5275m³
